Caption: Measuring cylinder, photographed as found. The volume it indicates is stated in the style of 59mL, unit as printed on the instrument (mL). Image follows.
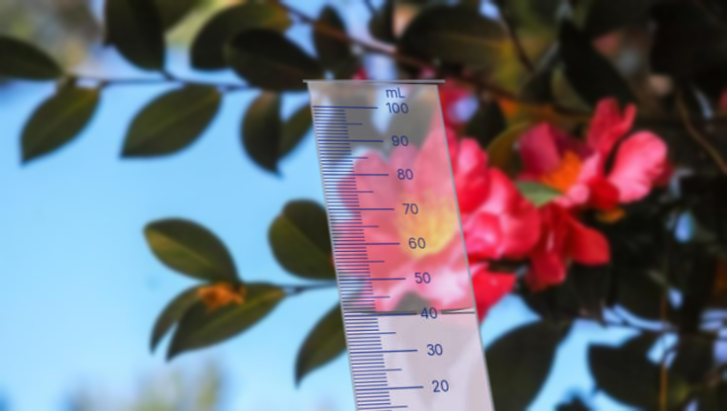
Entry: 40mL
